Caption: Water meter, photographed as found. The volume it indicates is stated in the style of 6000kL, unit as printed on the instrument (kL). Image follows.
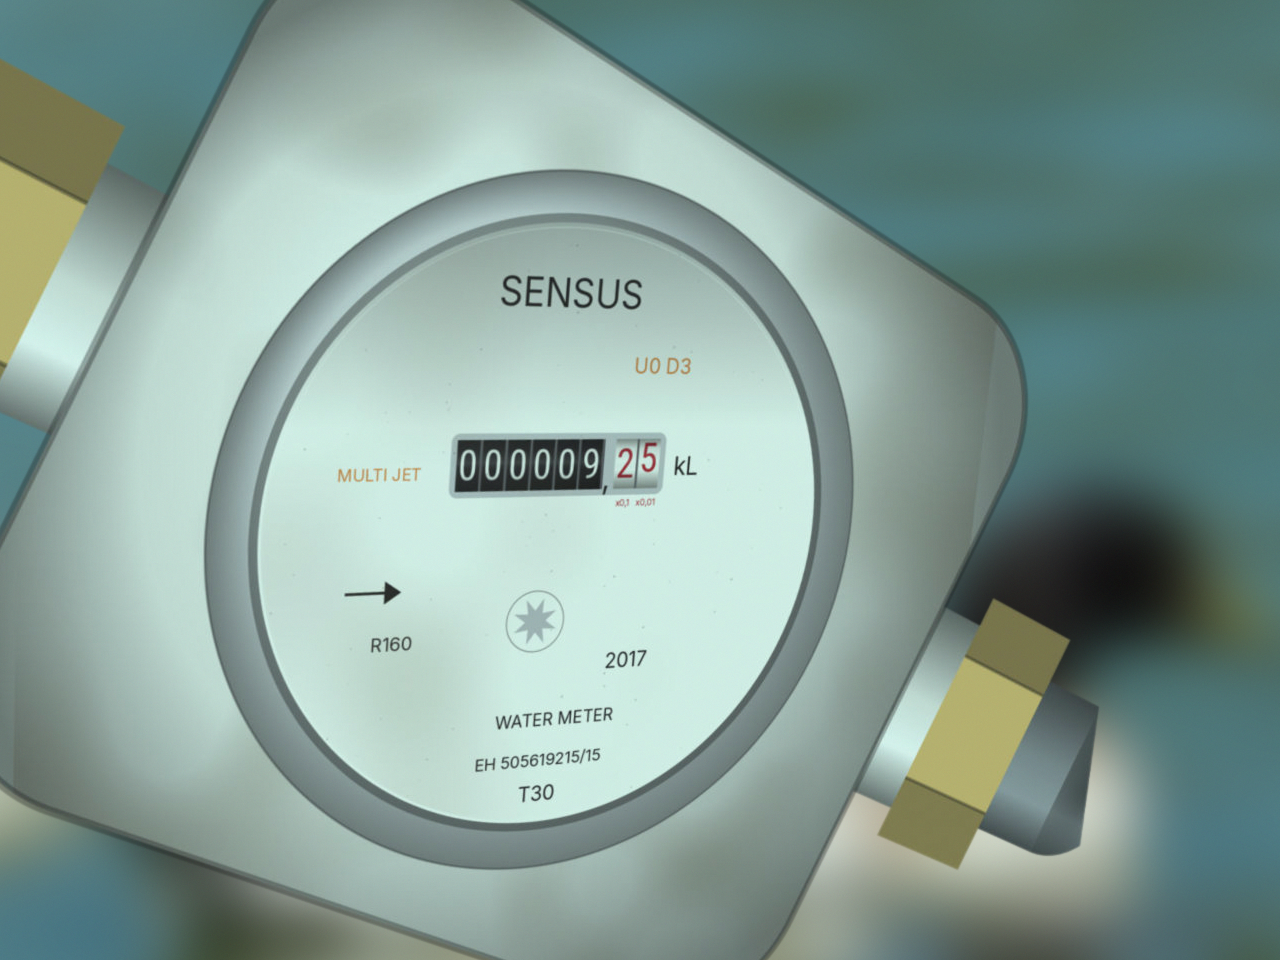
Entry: 9.25kL
